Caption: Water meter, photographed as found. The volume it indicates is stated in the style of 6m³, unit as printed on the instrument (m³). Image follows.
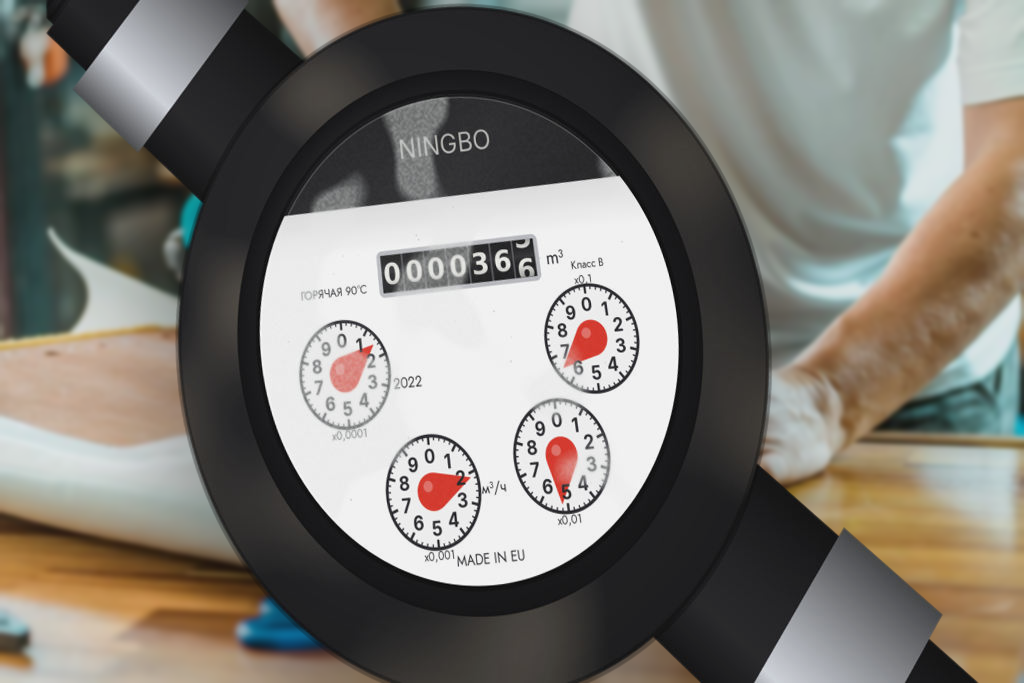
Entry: 365.6521m³
